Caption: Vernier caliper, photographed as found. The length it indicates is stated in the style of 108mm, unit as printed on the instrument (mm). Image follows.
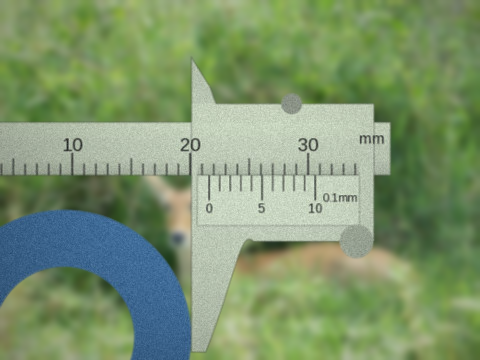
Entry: 21.6mm
